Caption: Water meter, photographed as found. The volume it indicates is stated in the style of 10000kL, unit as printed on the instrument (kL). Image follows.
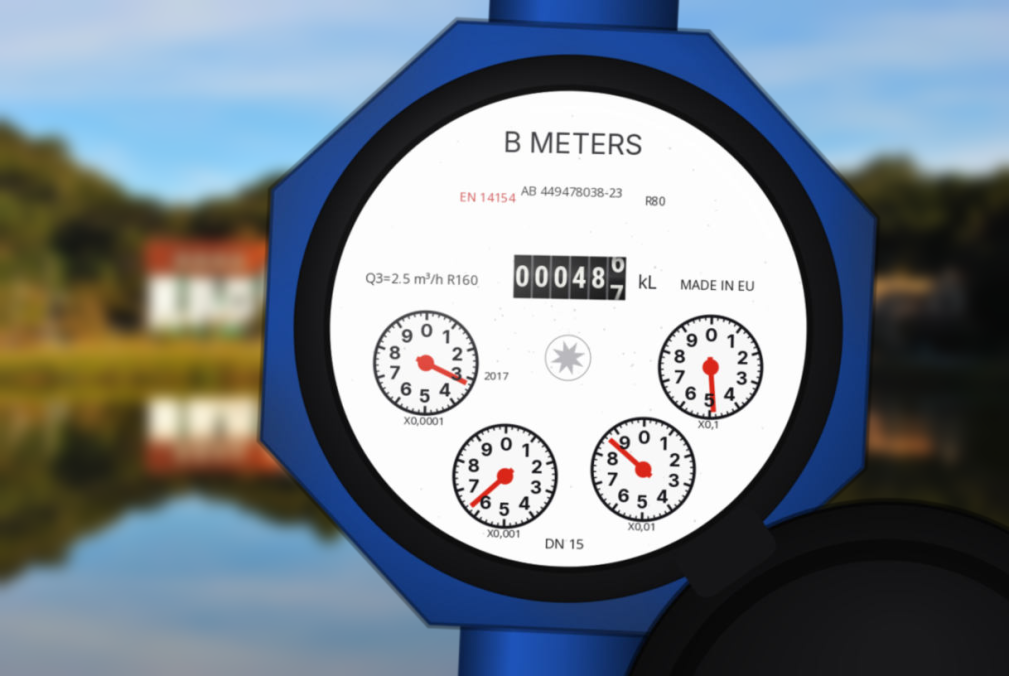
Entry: 486.4863kL
